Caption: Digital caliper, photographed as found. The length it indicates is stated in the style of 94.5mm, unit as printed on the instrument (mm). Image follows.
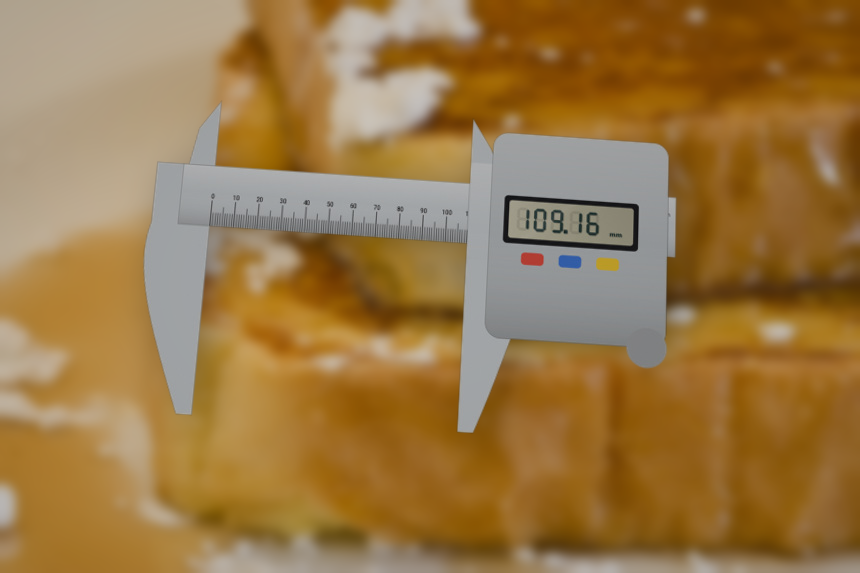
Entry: 109.16mm
